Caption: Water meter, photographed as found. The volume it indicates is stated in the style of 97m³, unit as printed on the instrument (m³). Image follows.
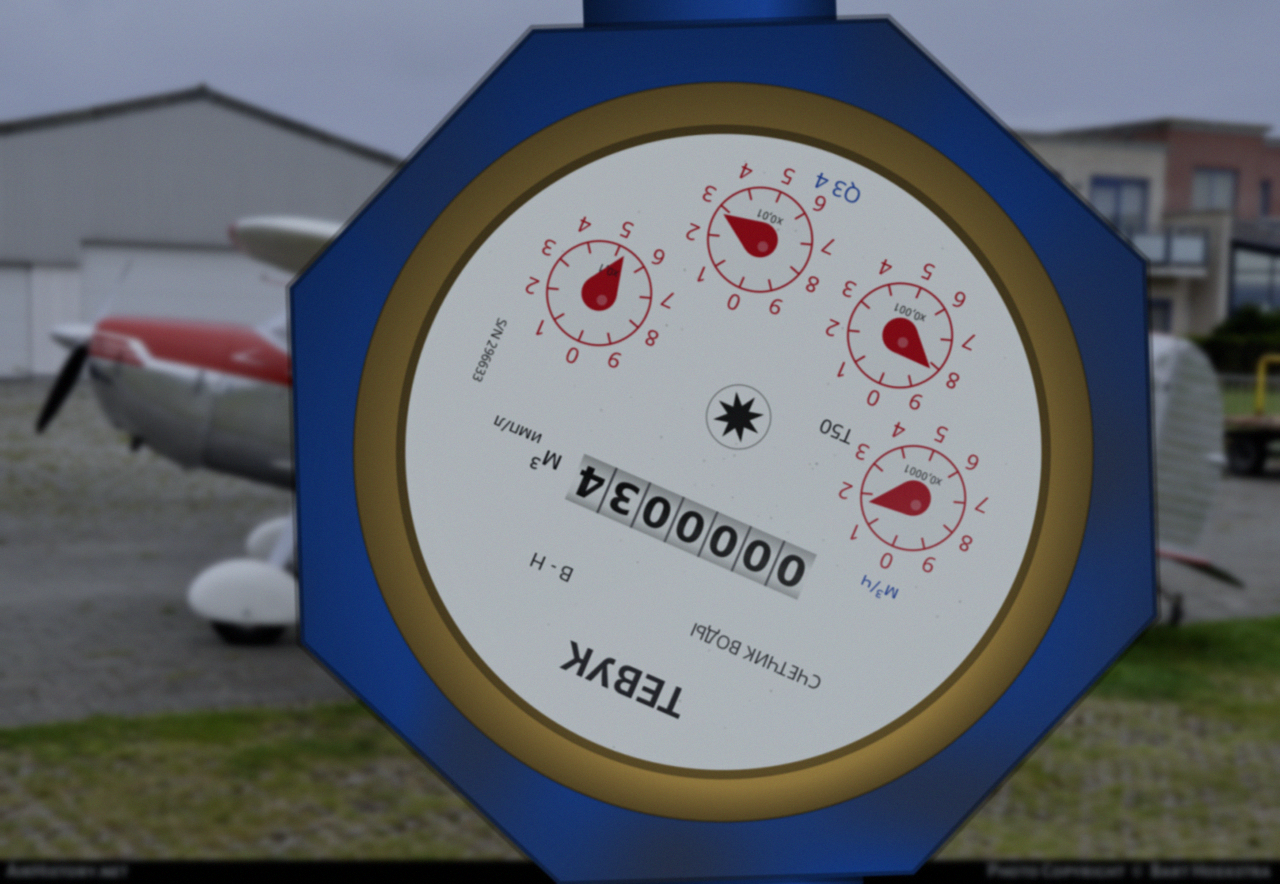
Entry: 34.5281m³
